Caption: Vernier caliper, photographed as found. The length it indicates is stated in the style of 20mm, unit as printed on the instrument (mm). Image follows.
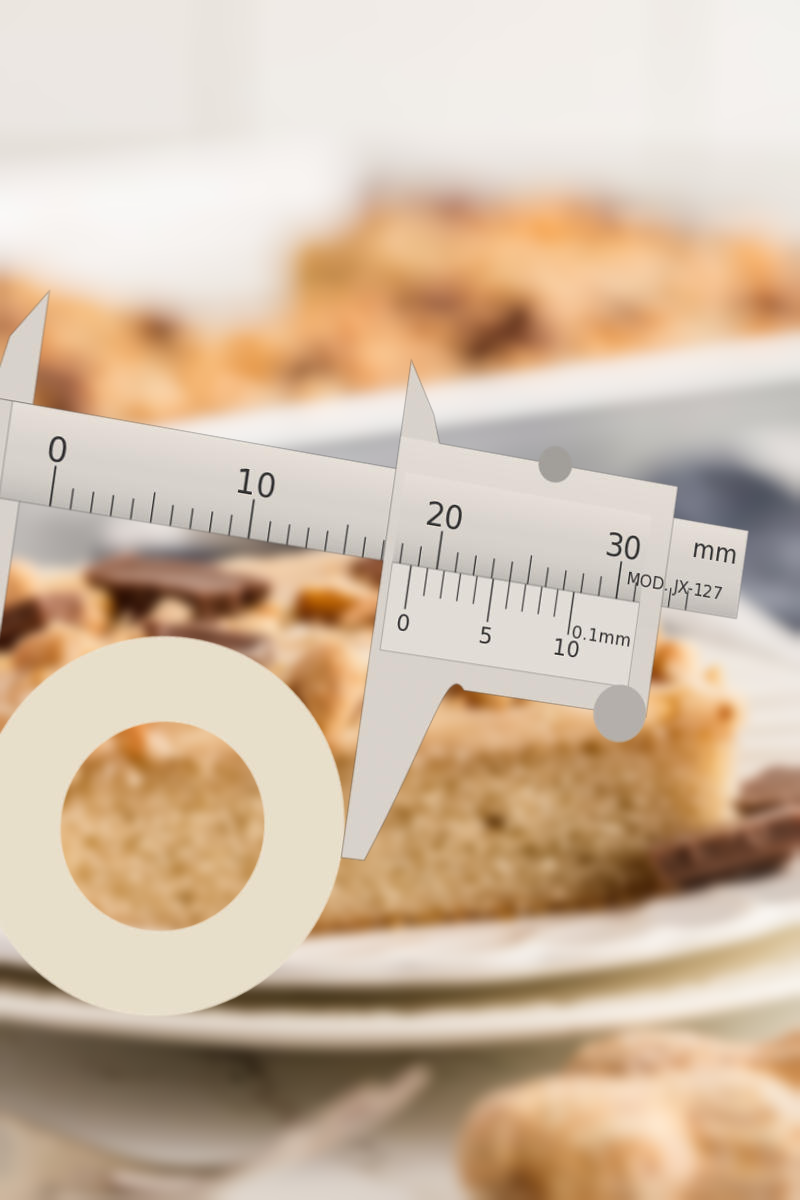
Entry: 18.6mm
